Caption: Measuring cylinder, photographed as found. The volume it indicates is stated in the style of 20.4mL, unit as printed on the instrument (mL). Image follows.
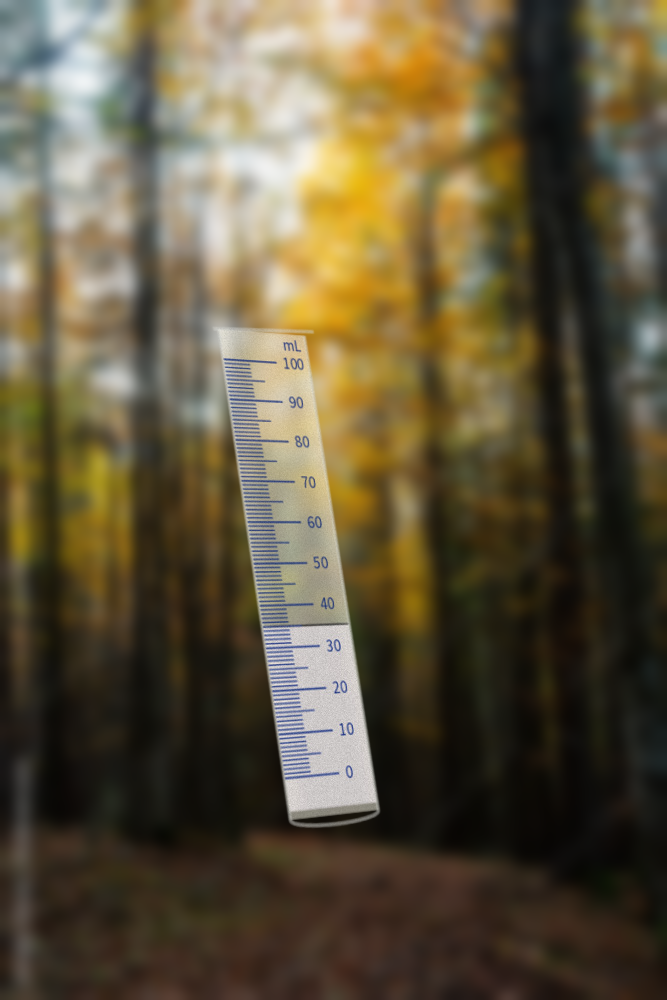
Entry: 35mL
